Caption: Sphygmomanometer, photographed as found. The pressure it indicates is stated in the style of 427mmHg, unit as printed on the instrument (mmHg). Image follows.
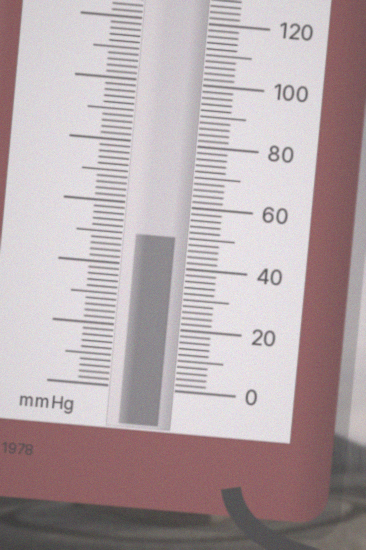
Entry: 50mmHg
